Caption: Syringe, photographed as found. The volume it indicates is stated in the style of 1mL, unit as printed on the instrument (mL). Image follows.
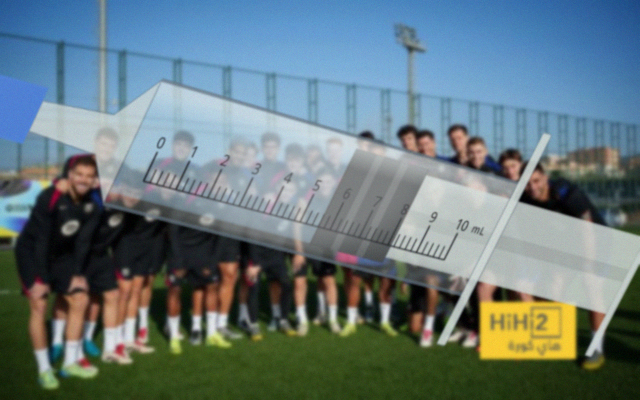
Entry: 5.6mL
